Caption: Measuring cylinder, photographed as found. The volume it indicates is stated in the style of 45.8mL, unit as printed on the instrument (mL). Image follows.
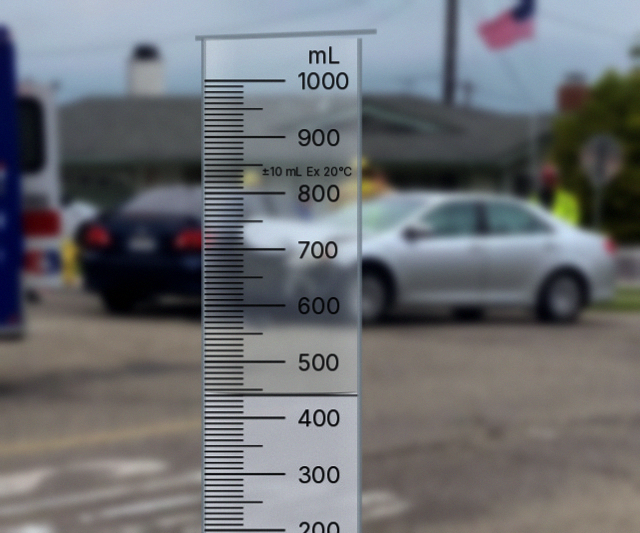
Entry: 440mL
